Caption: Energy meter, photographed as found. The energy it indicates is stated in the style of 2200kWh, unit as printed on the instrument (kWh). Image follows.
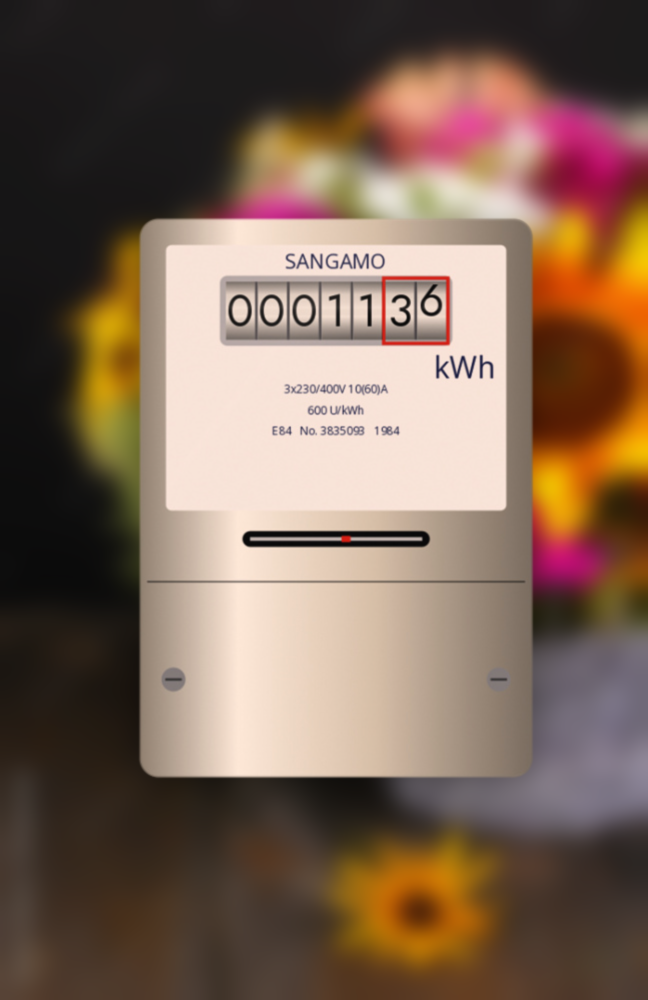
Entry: 11.36kWh
